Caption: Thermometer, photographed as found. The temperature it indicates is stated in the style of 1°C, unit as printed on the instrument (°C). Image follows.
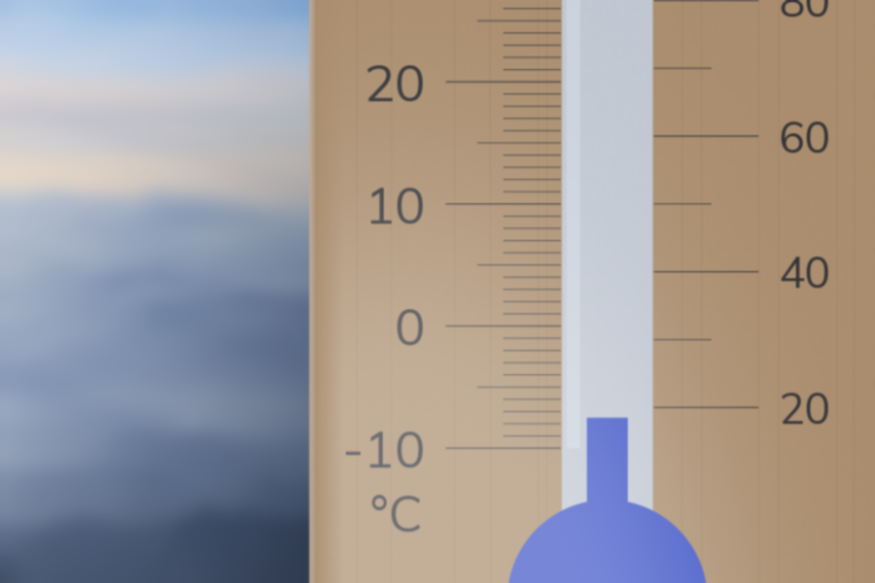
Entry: -7.5°C
